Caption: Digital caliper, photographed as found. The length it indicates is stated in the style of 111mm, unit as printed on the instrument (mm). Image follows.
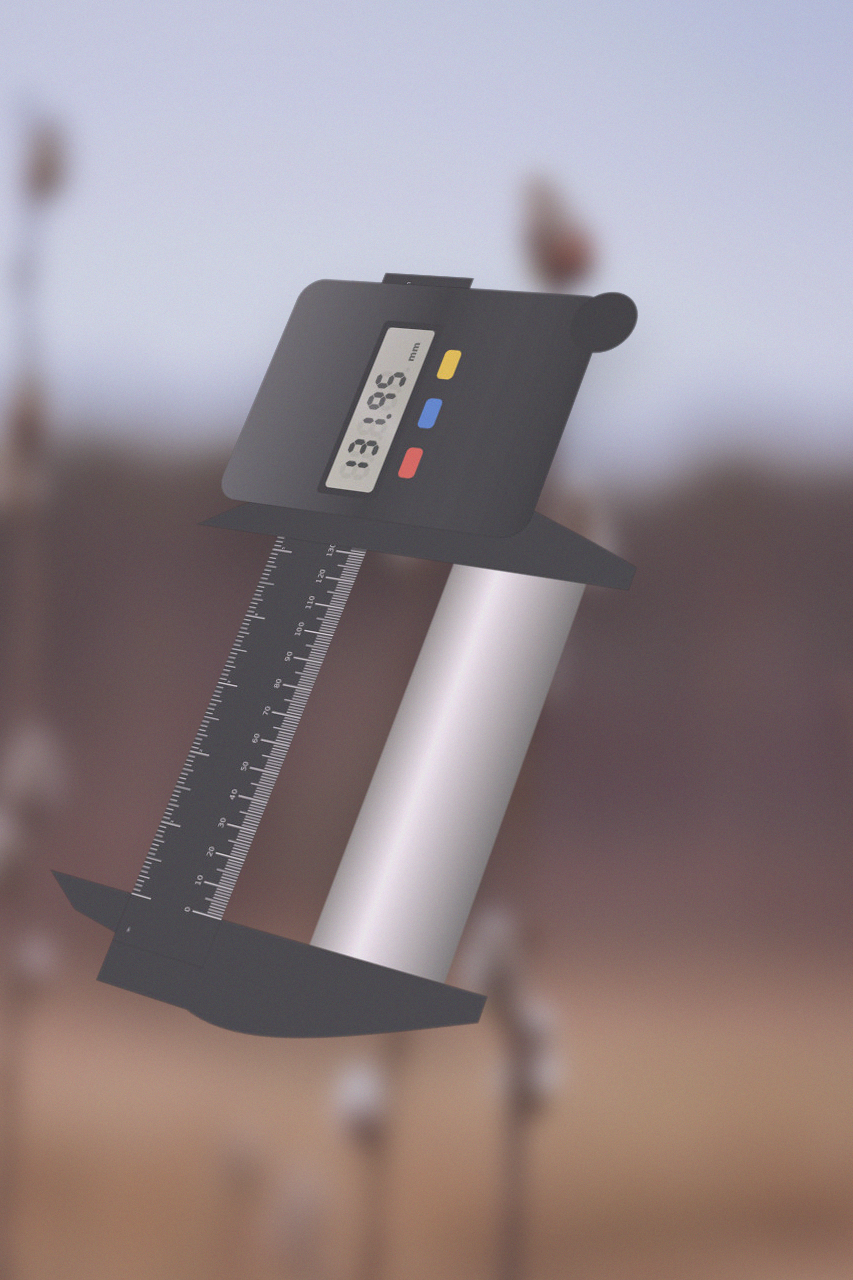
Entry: 131.95mm
